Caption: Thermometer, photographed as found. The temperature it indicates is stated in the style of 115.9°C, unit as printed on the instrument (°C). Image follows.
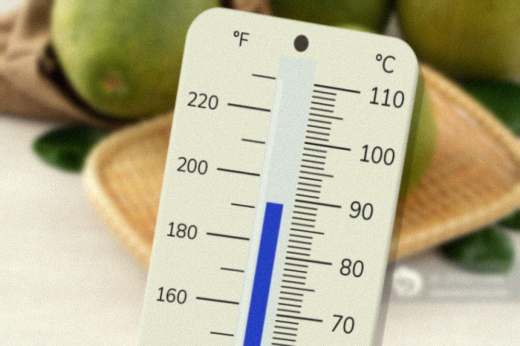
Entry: 89°C
